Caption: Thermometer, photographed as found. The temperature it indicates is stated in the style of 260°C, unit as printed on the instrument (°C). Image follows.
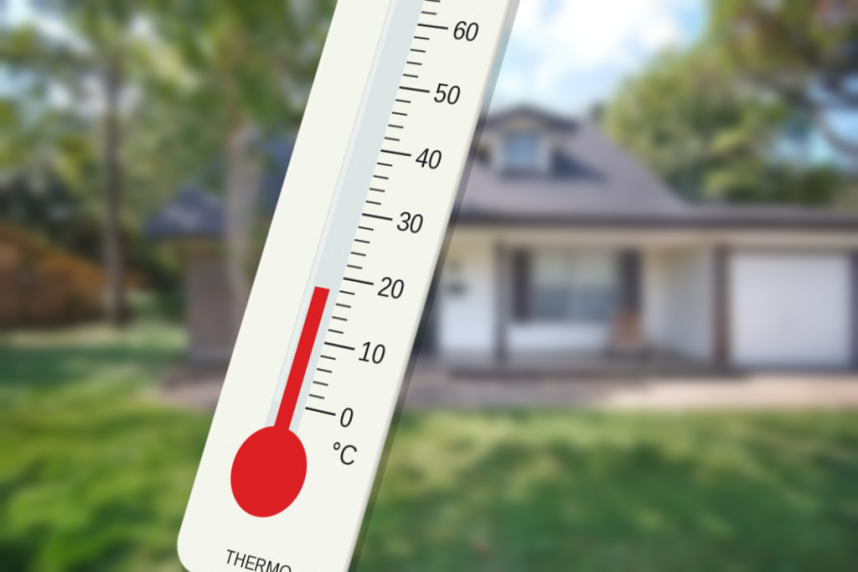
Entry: 18°C
